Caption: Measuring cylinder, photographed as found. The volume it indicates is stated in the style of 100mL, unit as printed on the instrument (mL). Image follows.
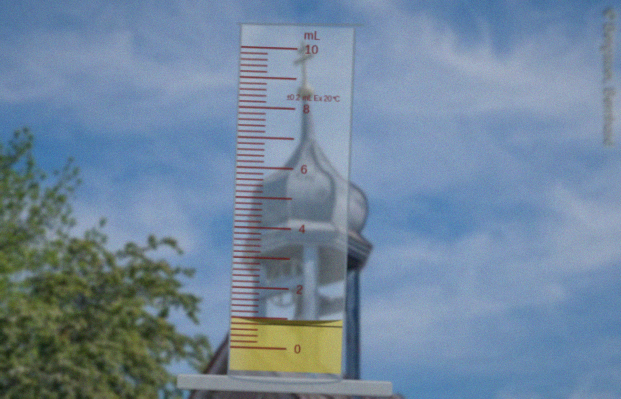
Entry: 0.8mL
